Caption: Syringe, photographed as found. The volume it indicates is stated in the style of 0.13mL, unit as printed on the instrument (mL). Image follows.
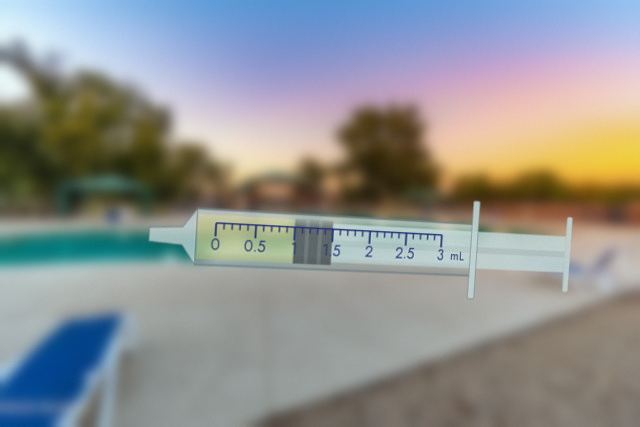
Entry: 1mL
